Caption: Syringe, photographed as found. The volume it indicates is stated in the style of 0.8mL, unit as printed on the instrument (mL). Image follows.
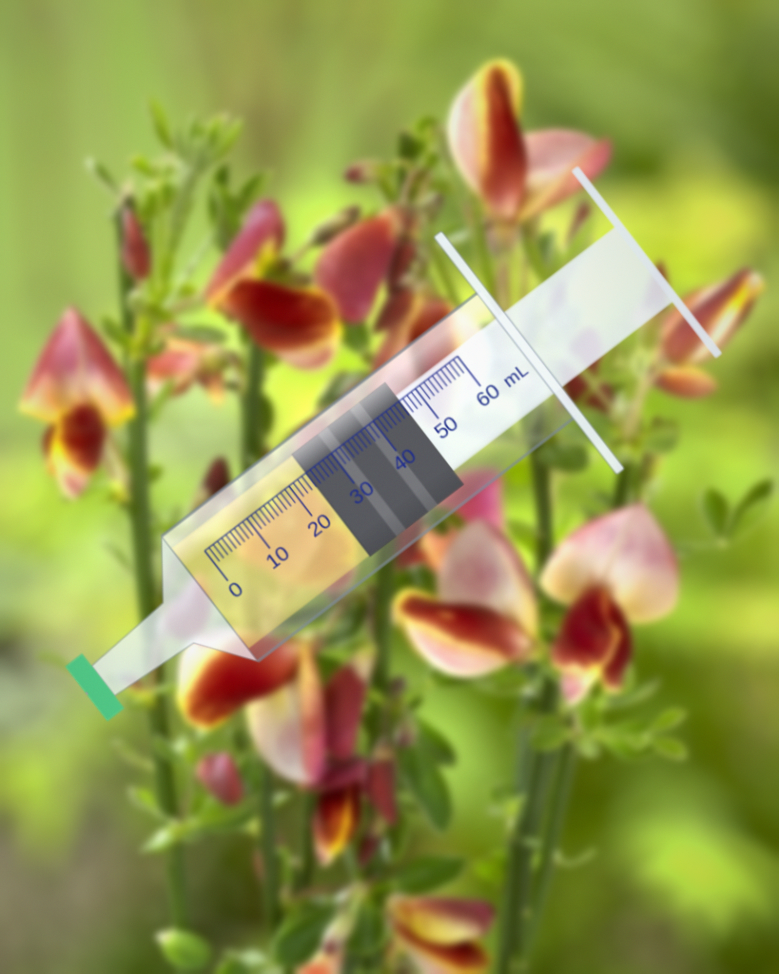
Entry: 24mL
